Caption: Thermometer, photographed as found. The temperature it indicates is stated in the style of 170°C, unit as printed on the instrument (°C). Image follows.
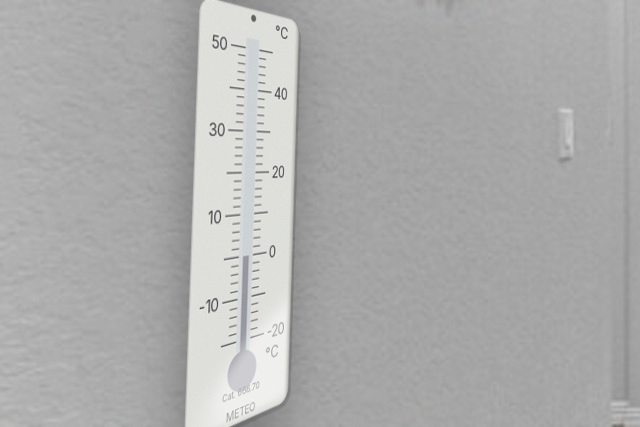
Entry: 0°C
